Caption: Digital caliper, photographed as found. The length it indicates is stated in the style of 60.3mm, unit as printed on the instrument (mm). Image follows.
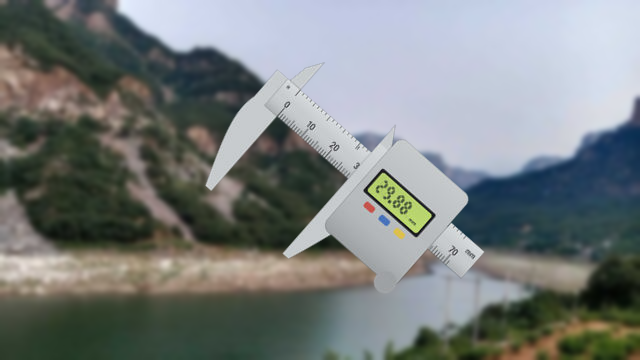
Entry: 29.88mm
